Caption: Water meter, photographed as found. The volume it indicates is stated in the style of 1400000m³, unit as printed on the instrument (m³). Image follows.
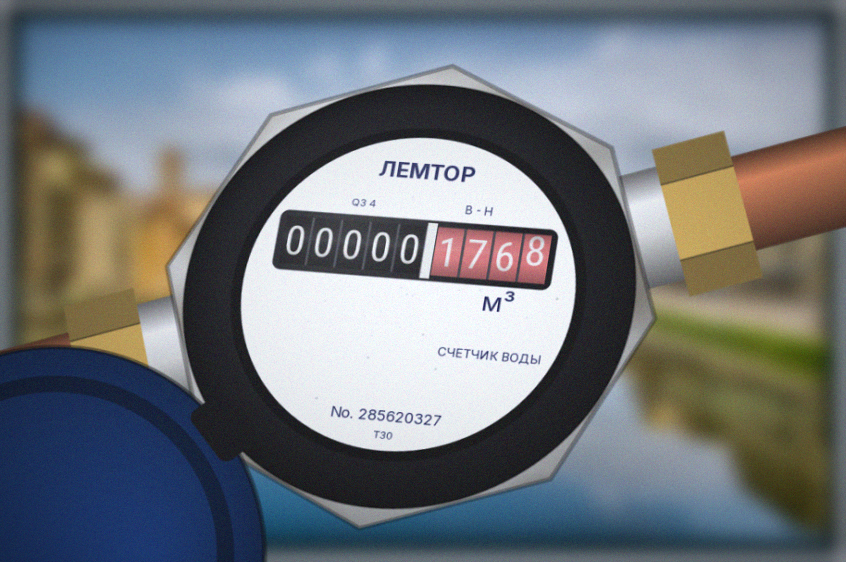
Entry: 0.1768m³
